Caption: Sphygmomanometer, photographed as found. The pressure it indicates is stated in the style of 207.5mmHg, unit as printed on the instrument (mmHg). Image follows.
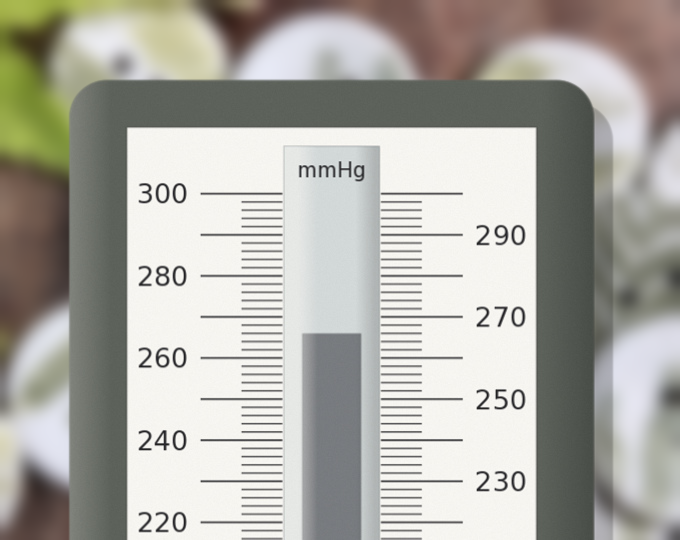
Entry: 266mmHg
